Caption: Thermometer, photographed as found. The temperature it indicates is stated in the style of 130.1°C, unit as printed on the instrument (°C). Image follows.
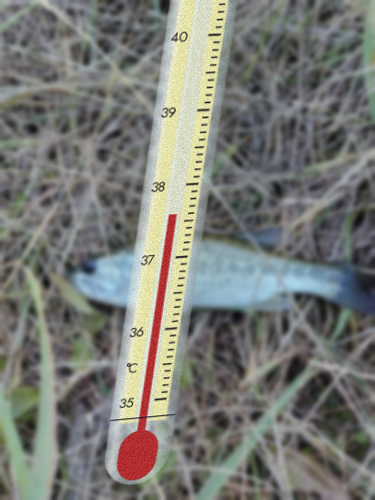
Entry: 37.6°C
